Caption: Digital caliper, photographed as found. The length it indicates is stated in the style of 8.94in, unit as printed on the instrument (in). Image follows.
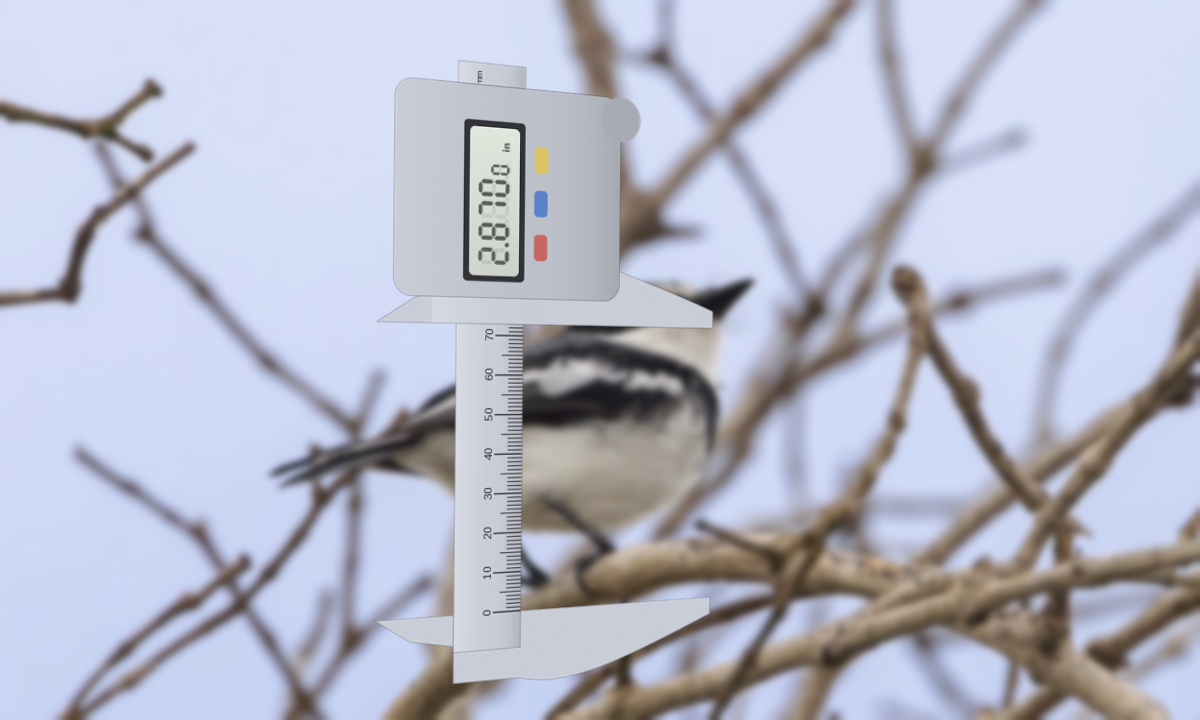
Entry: 2.8700in
